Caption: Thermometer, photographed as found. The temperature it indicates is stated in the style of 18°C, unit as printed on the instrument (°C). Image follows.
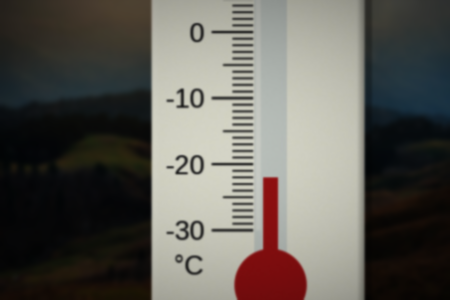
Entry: -22°C
